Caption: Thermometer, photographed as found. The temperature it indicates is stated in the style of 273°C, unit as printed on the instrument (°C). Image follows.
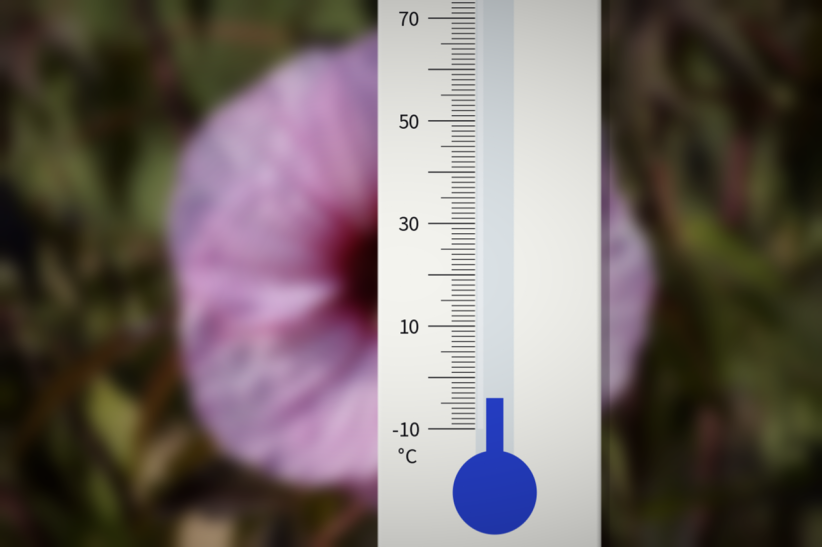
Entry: -4°C
